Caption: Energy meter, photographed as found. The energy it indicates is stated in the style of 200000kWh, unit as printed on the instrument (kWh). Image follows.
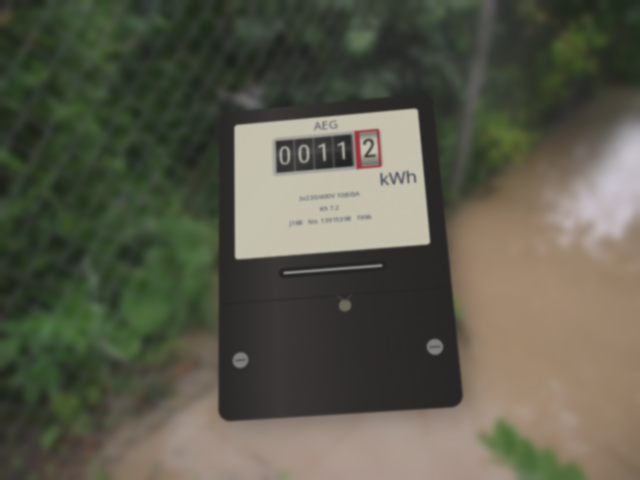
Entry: 11.2kWh
